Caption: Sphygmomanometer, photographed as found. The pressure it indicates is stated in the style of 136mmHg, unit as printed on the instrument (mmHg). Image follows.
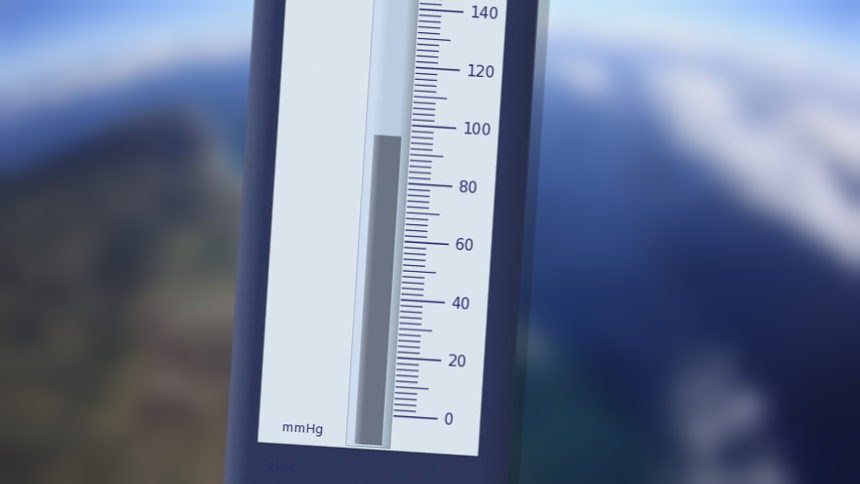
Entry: 96mmHg
